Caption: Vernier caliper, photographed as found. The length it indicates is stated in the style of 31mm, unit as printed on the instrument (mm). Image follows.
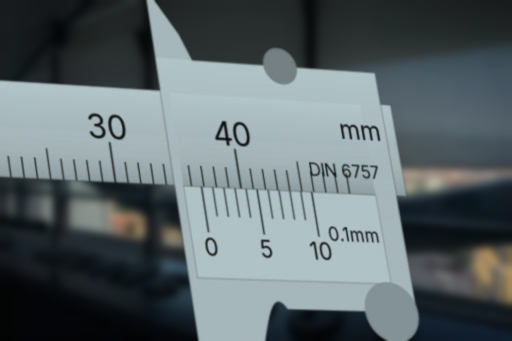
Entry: 36.8mm
